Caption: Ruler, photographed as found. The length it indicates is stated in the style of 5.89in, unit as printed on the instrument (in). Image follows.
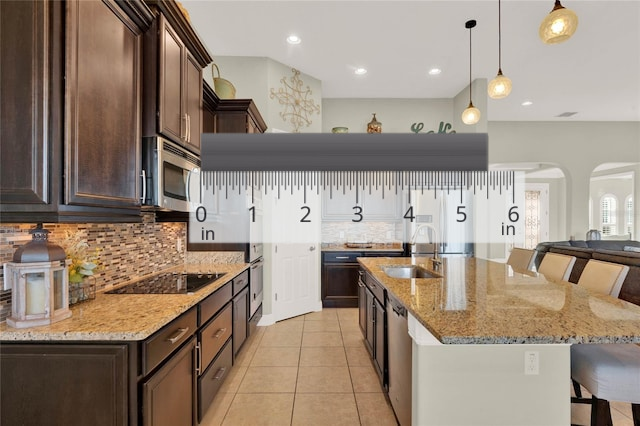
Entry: 5.5in
